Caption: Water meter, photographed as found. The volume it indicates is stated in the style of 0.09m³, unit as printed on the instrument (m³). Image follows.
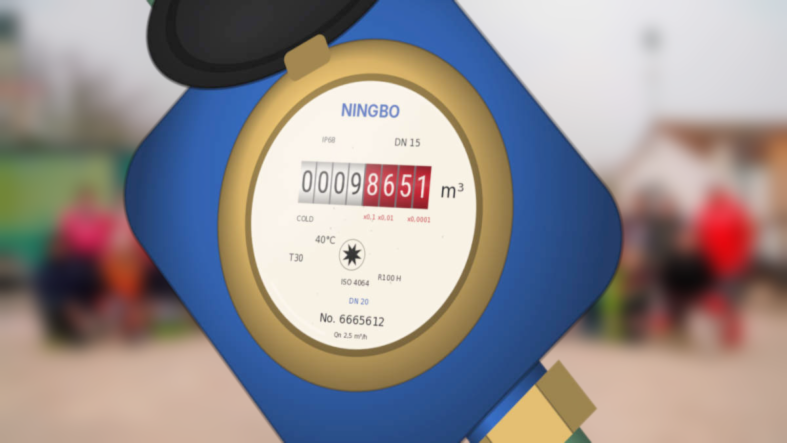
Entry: 9.8651m³
